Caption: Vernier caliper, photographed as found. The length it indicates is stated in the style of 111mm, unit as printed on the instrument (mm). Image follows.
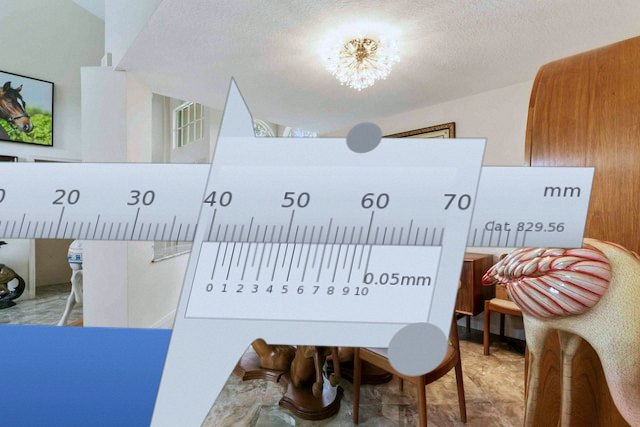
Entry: 41.6mm
